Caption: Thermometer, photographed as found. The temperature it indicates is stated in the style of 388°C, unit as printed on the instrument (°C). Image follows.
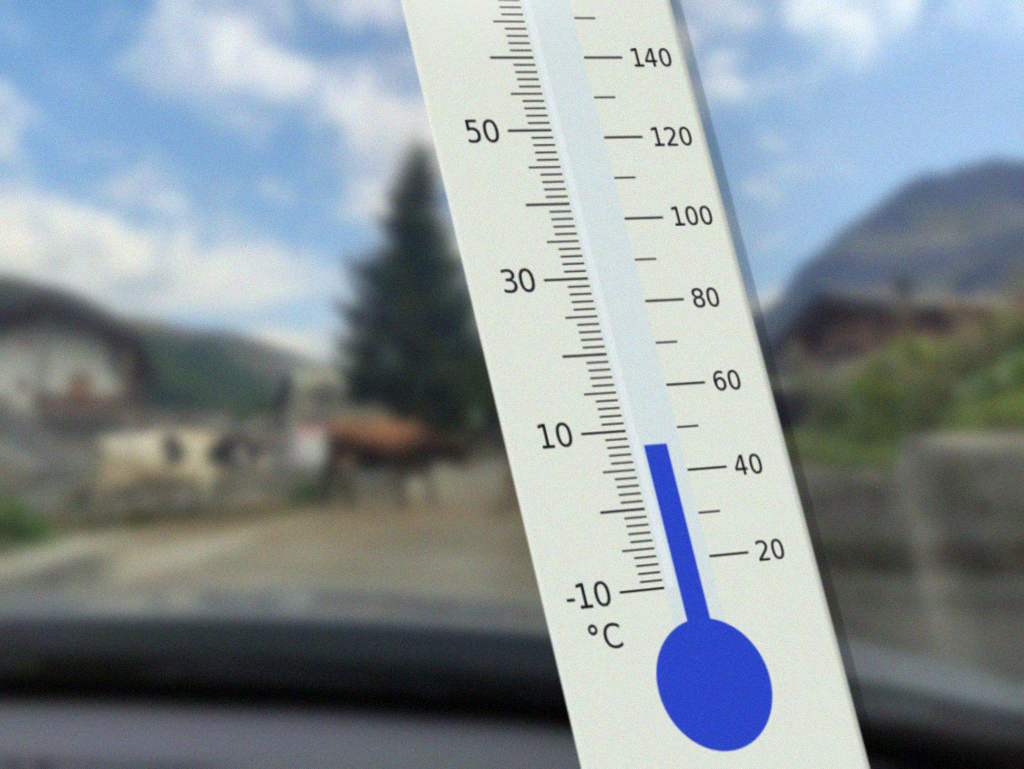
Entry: 8°C
